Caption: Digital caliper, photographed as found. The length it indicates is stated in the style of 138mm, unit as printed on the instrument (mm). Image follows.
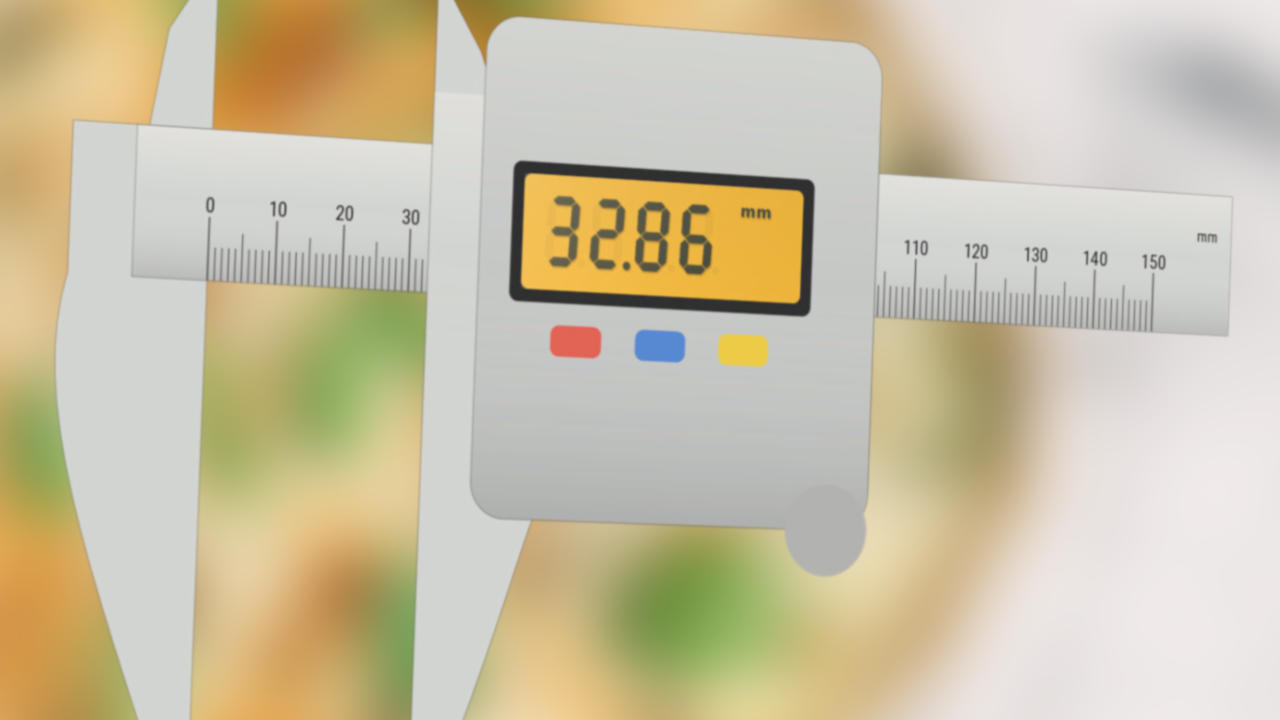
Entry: 32.86mm
